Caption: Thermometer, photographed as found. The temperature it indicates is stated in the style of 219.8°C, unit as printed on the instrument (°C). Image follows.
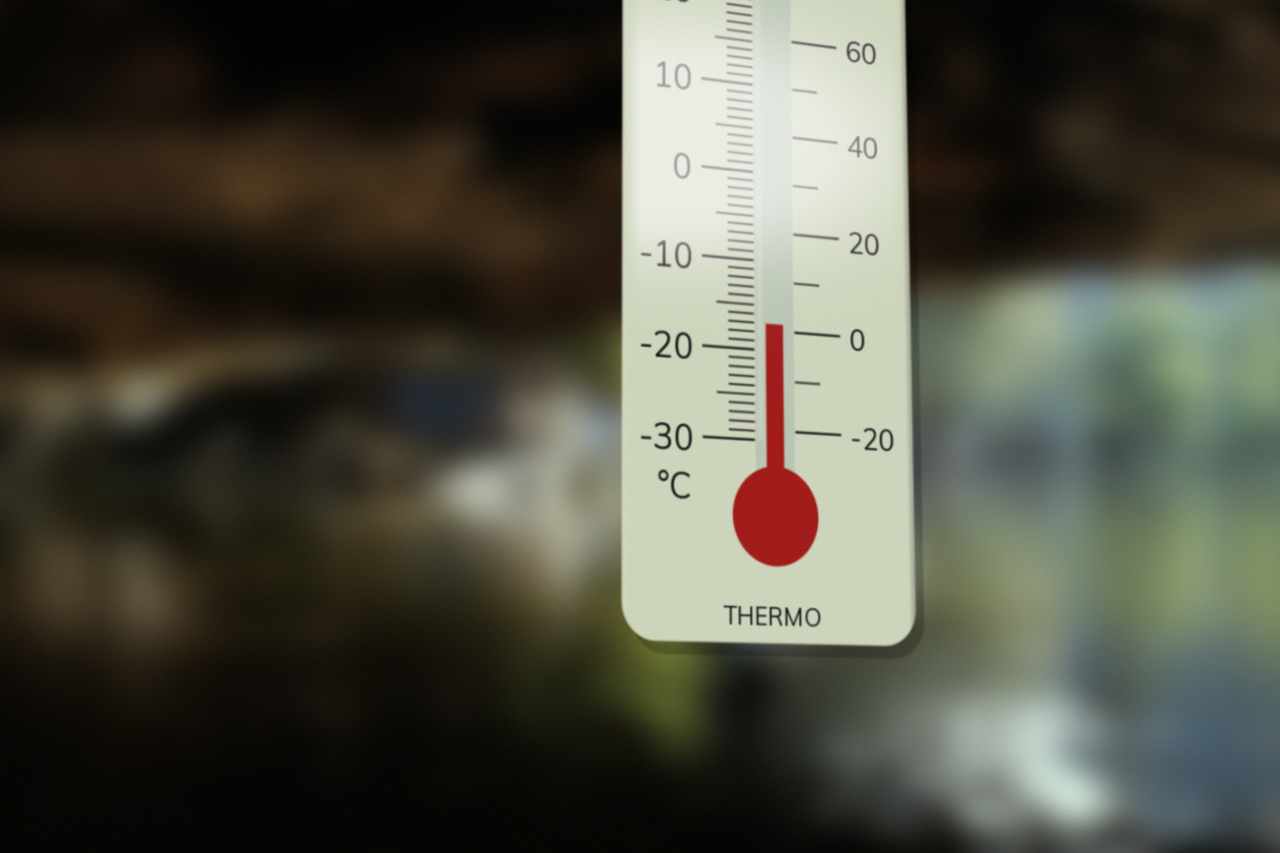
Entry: -17°C
